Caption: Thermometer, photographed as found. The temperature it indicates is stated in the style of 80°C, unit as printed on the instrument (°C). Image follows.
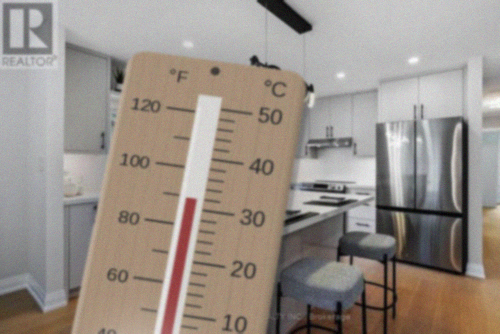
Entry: 32°C
